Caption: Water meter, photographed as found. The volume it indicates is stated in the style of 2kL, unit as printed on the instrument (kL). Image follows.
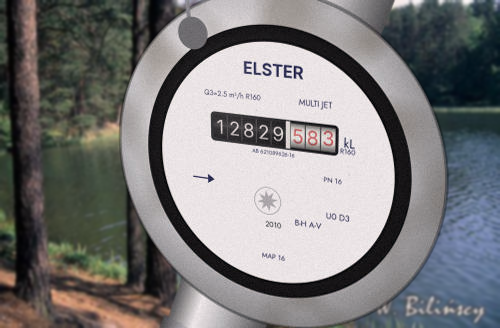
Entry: 12829.583kL
